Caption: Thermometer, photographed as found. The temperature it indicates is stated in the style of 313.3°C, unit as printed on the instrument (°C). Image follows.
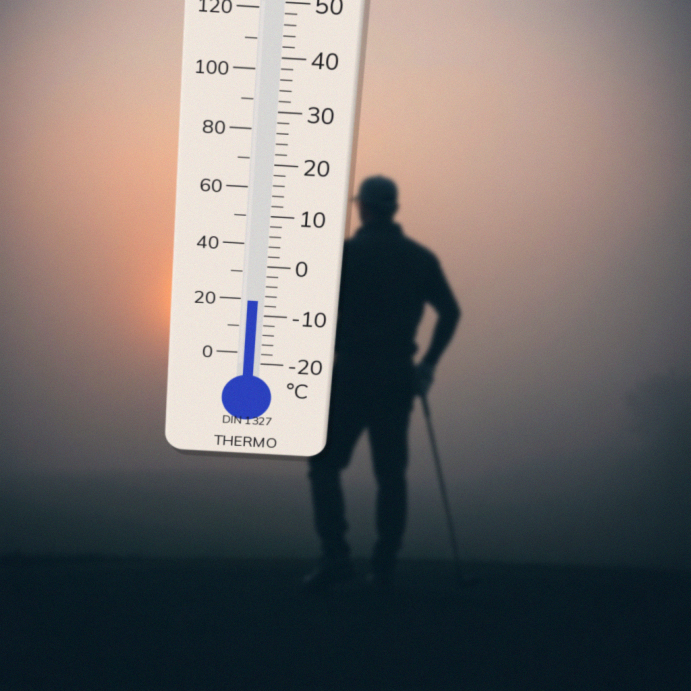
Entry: -7°C
